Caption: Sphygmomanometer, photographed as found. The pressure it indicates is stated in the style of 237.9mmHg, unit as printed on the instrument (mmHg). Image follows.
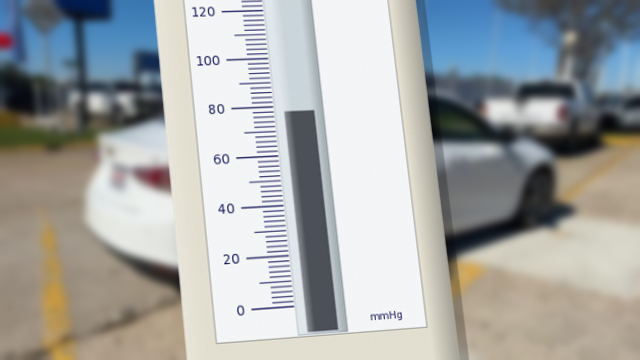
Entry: 78mmHg
